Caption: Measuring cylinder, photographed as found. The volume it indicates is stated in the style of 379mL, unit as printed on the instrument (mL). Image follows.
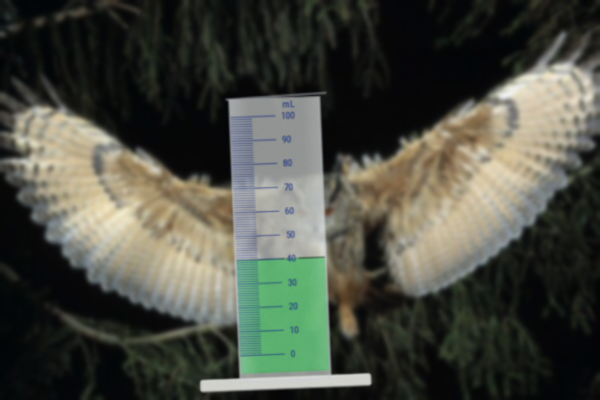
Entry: 40mL
